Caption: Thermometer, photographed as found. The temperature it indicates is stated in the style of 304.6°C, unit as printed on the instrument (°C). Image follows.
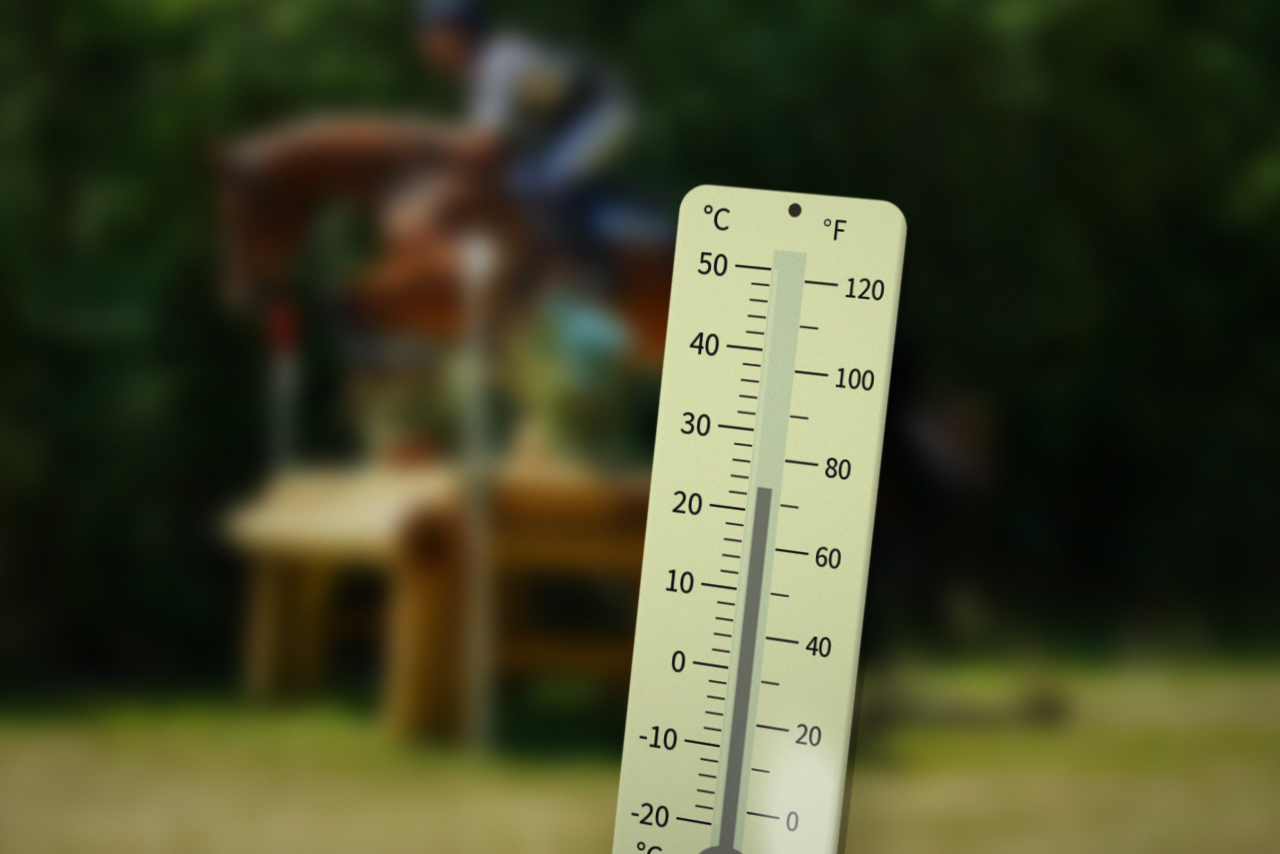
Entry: 23°C
